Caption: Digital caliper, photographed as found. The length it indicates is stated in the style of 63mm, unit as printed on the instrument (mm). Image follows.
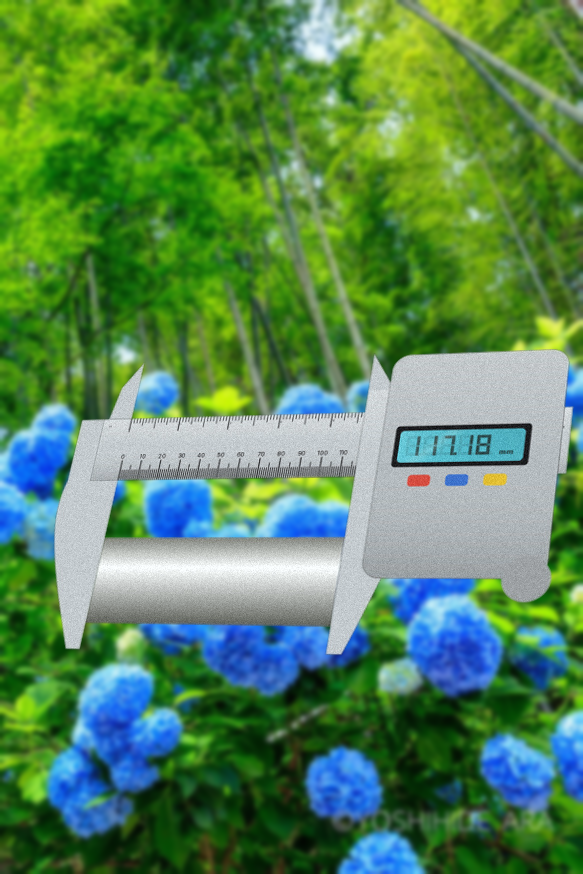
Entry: 117.18mm
